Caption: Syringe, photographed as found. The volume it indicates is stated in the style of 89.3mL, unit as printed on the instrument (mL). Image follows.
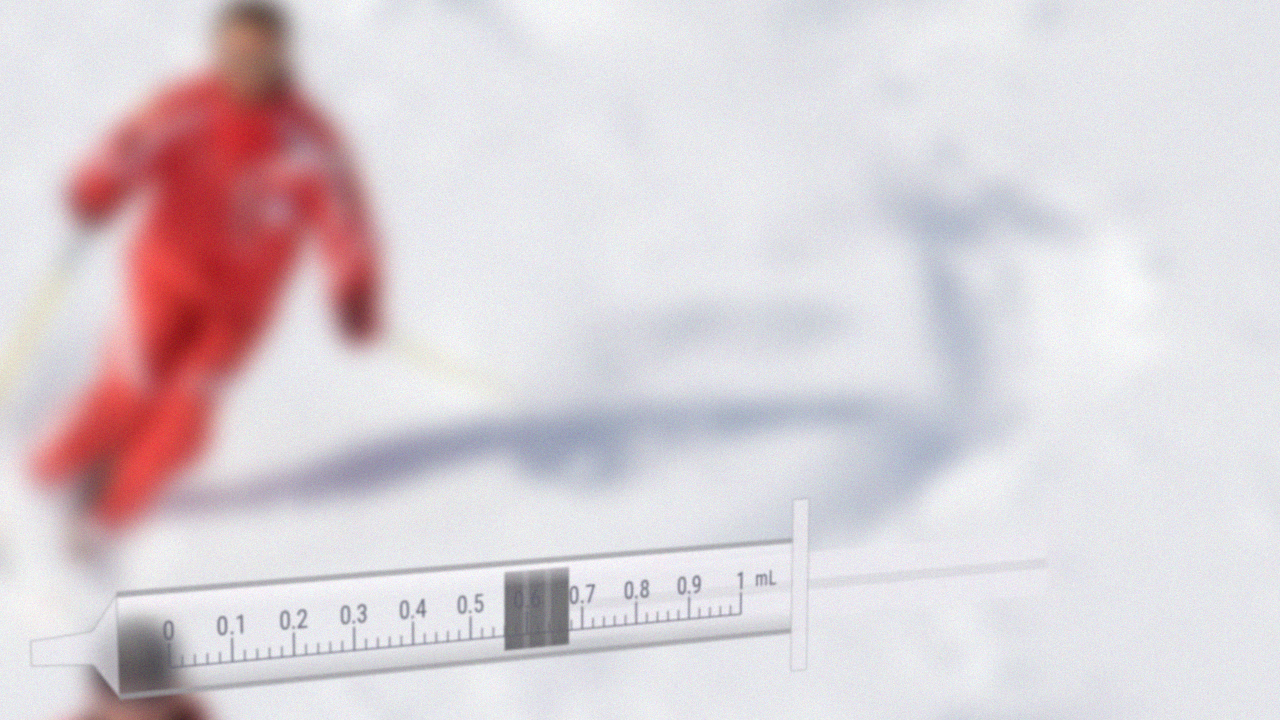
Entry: 0.56mL
